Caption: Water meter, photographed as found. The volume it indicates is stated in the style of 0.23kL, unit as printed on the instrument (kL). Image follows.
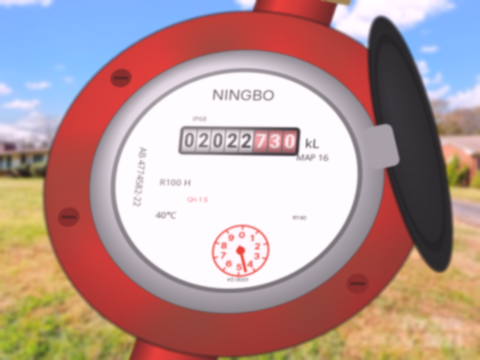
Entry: 2022.7304kL
